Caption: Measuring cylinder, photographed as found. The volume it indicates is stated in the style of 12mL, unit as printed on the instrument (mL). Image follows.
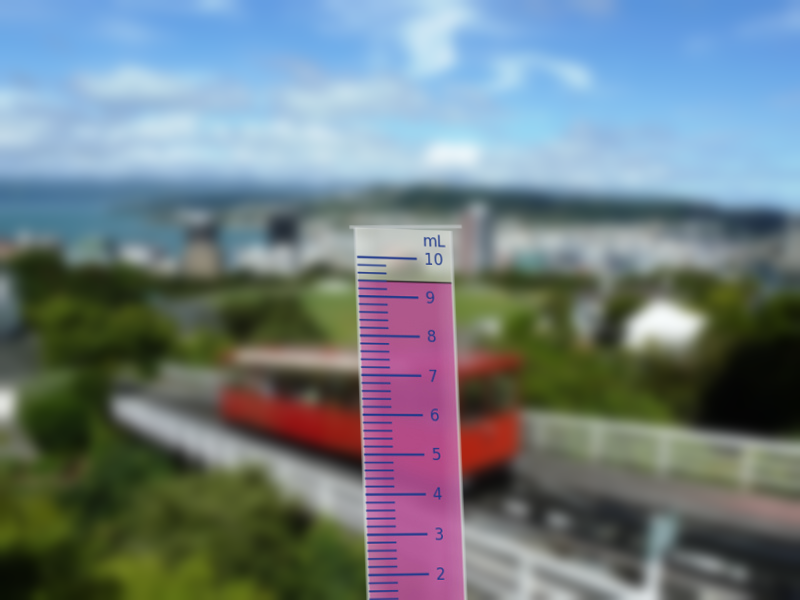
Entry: 9.4mL
